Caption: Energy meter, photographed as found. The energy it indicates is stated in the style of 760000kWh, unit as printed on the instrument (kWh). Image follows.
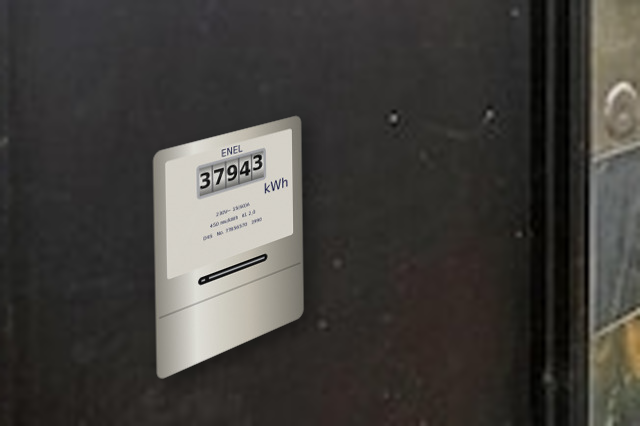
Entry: 37943kWh
